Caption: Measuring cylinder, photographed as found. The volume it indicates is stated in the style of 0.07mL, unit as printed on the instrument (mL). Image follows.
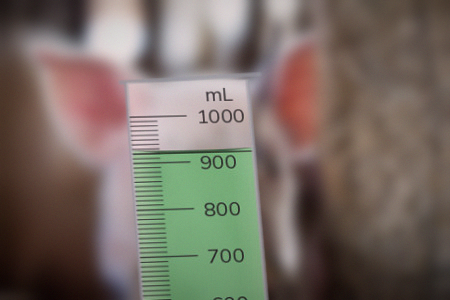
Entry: 920mL
